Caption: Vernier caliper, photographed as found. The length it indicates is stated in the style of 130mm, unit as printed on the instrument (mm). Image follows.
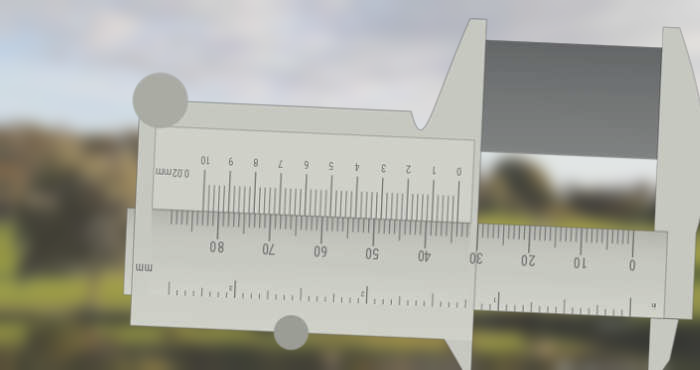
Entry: 34.0mm
